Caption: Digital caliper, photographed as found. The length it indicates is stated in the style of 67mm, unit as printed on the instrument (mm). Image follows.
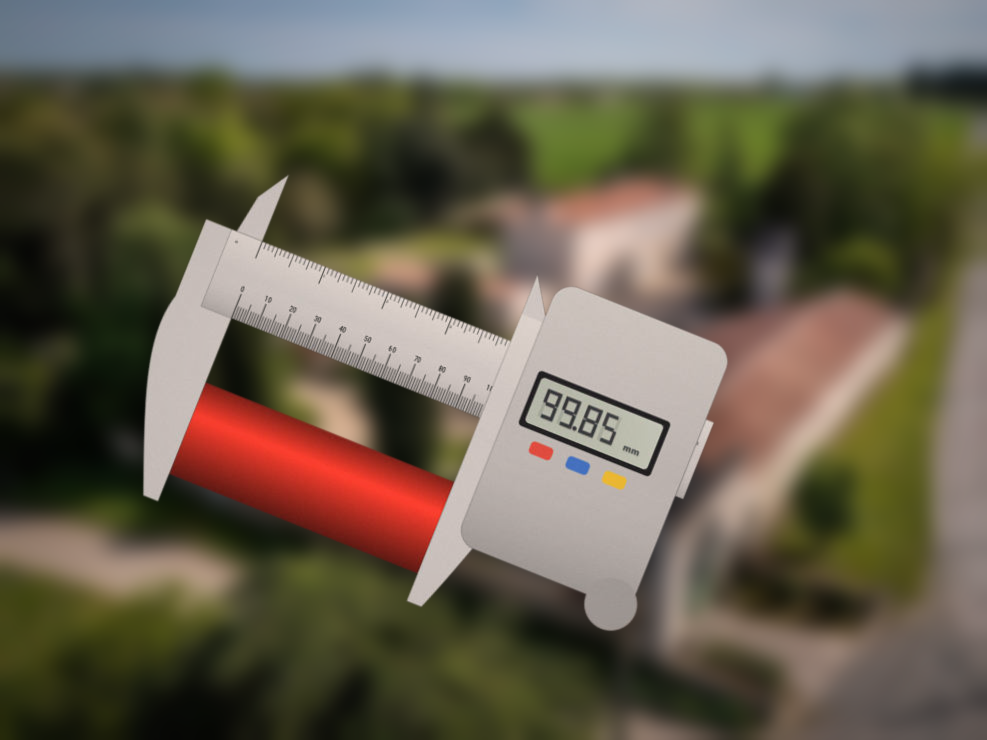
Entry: 99.85mm
